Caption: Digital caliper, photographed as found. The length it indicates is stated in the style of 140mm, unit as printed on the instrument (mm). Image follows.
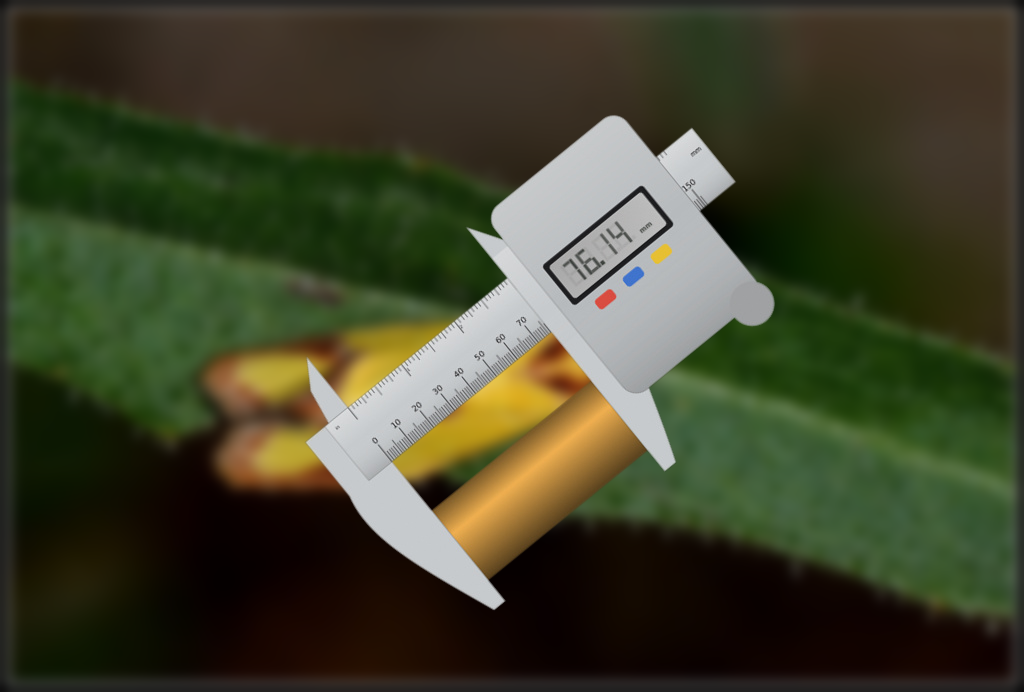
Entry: 76.14mm
